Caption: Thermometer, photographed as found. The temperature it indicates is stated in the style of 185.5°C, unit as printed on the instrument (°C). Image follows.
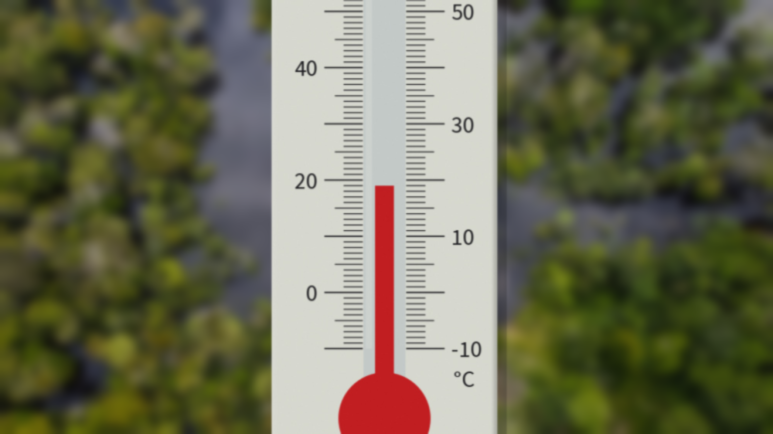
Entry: 19°C
